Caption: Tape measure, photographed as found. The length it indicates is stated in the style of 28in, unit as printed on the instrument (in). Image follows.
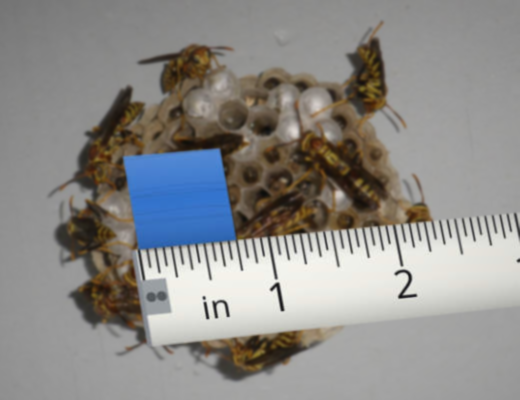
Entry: 0.75in
